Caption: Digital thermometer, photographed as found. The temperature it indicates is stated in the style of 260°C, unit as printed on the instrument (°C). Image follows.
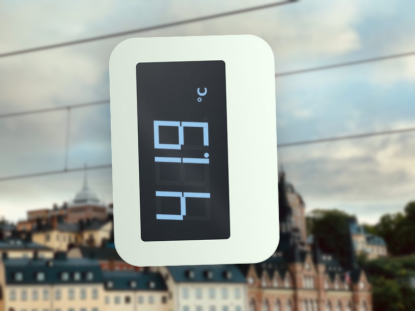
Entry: 41.9°C
